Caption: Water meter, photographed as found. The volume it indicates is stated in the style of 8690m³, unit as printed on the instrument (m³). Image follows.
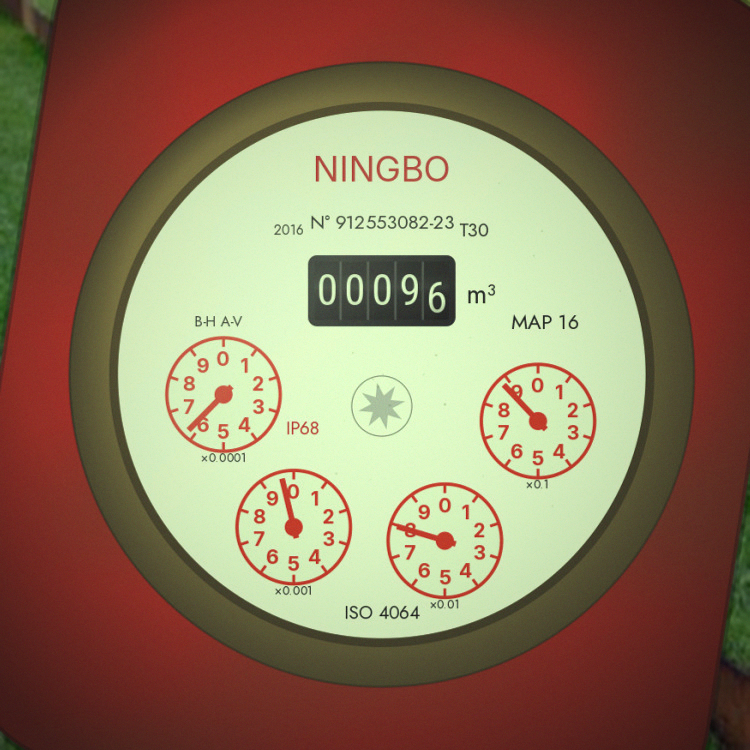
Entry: 95.8796m³
